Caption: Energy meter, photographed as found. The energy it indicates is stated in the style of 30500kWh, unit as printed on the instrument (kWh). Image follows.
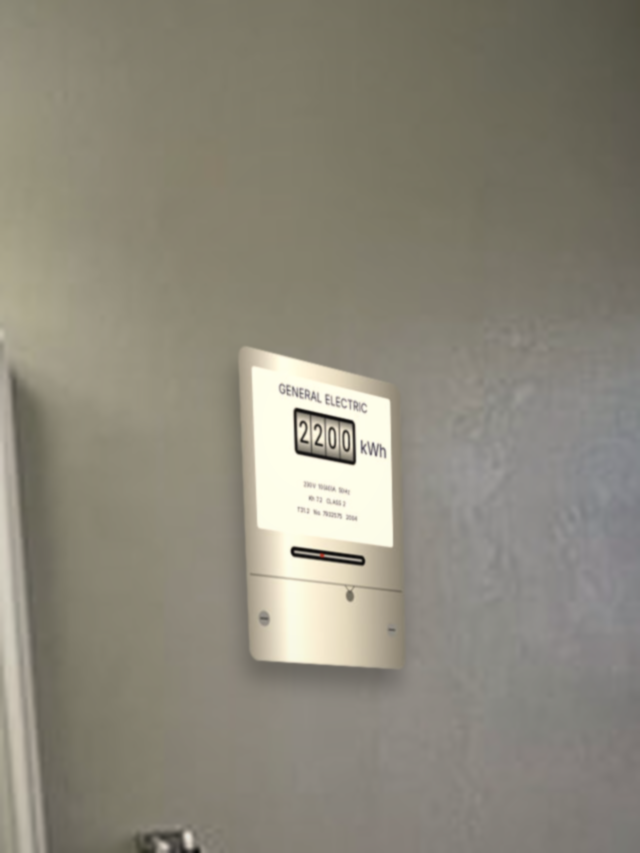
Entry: 2200kWh
